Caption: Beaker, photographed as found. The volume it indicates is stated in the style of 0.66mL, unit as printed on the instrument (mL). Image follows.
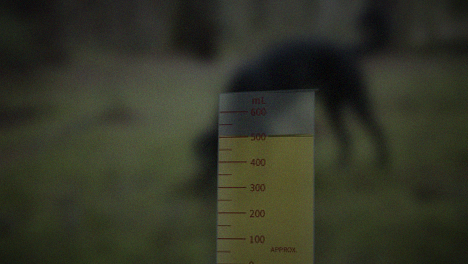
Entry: 500mL
